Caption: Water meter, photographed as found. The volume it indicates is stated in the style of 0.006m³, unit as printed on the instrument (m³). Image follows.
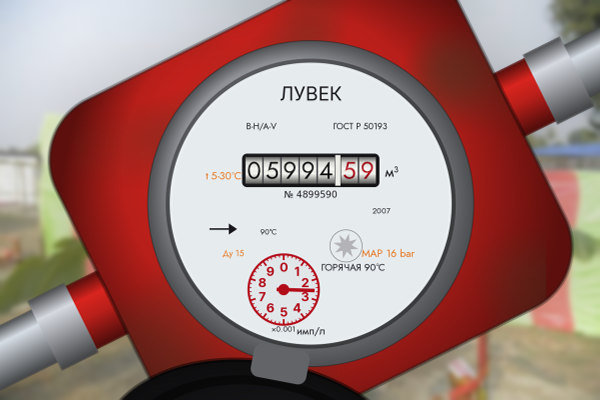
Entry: 5994.592m³
